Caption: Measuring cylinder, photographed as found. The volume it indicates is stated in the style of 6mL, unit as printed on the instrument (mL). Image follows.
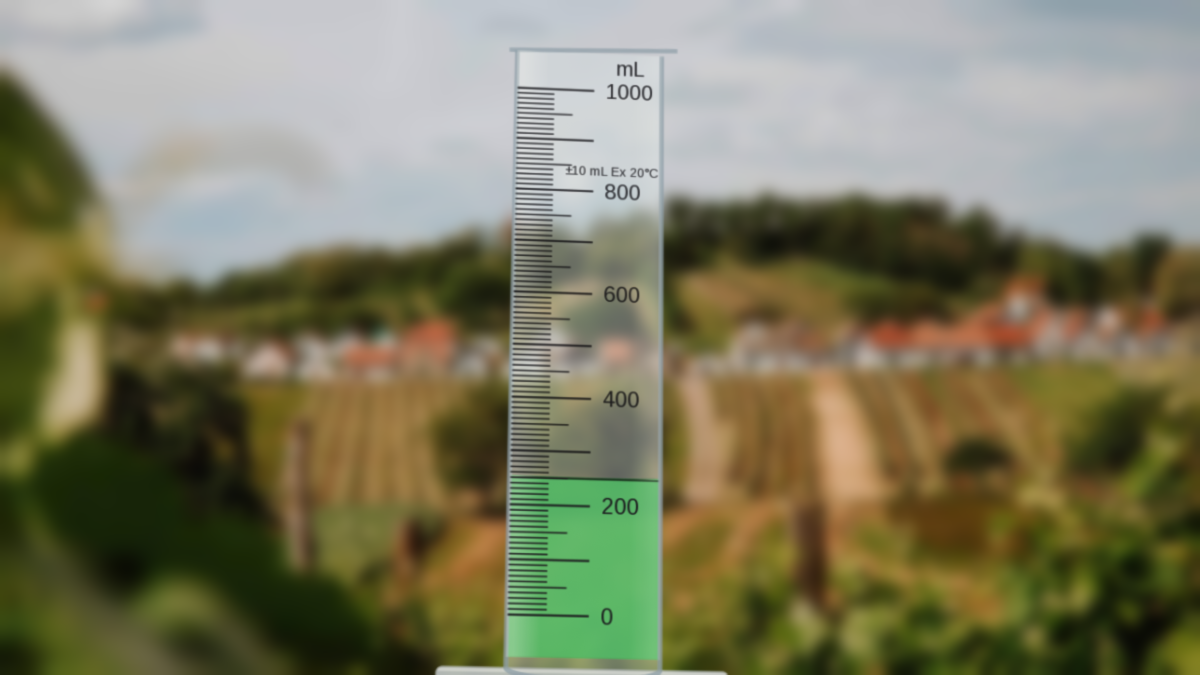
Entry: 250mL
